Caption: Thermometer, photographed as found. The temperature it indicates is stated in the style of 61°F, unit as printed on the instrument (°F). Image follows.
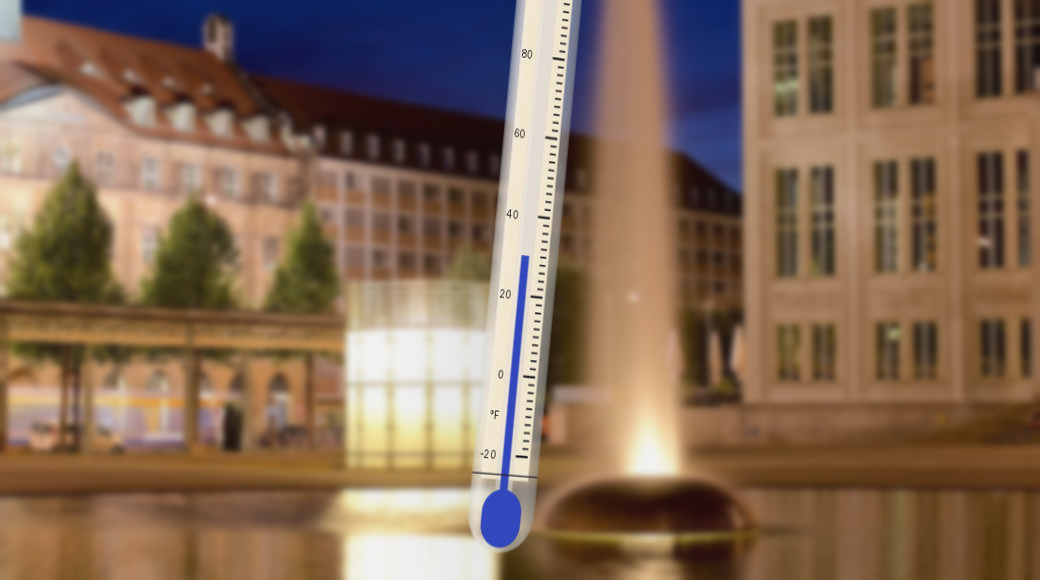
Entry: 30°F
